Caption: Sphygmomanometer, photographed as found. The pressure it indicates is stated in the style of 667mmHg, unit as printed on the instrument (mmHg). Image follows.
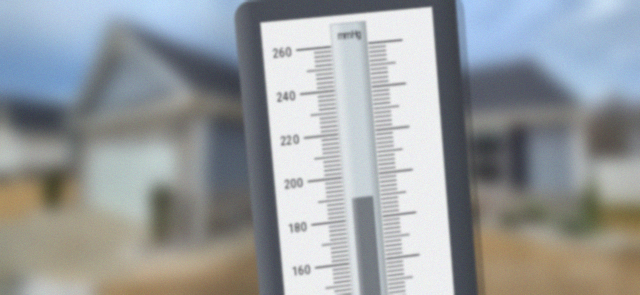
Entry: 190mmHg
